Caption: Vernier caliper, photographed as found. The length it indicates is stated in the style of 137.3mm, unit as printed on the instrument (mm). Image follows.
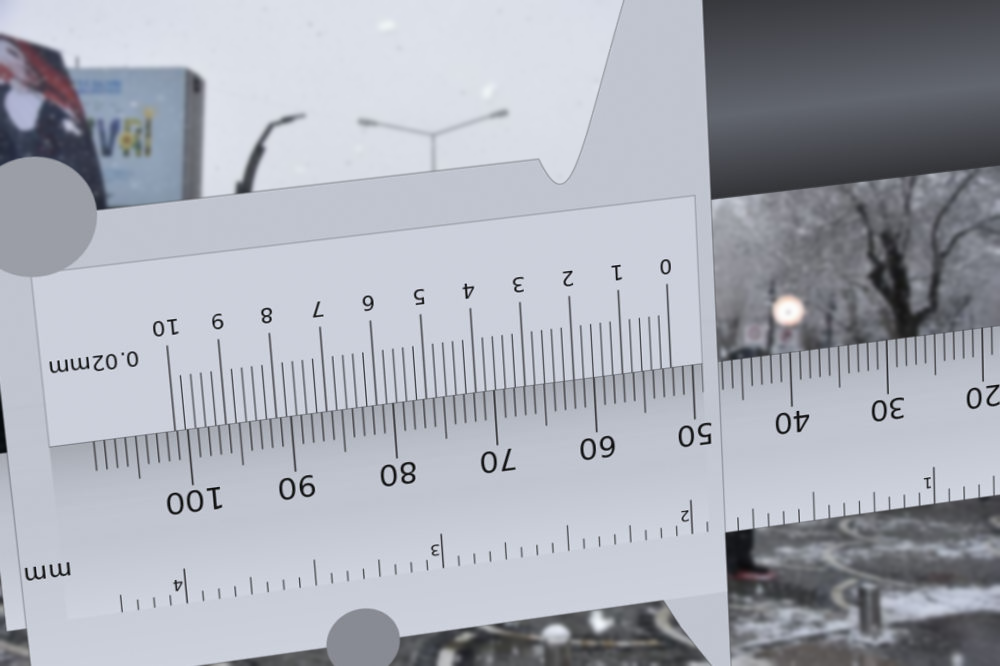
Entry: 52.2mm
